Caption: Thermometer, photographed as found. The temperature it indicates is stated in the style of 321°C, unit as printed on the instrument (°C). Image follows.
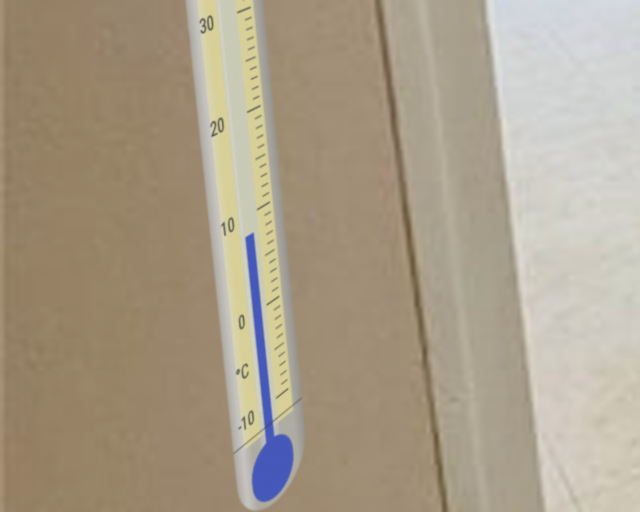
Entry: 8°C
